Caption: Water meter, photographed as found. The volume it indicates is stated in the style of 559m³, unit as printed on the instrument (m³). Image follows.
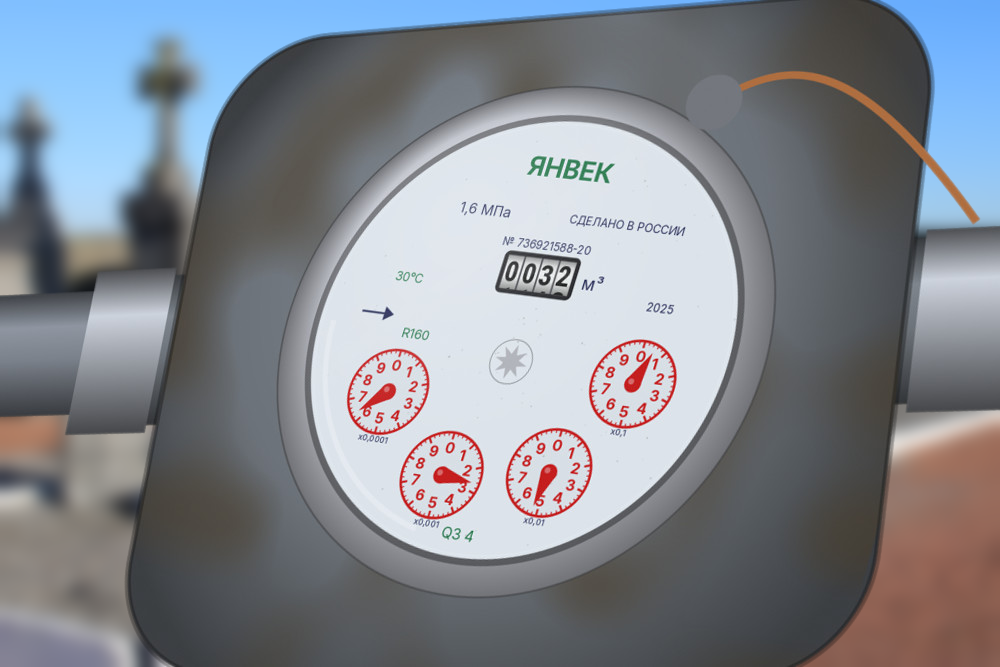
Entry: 32.0526m³
